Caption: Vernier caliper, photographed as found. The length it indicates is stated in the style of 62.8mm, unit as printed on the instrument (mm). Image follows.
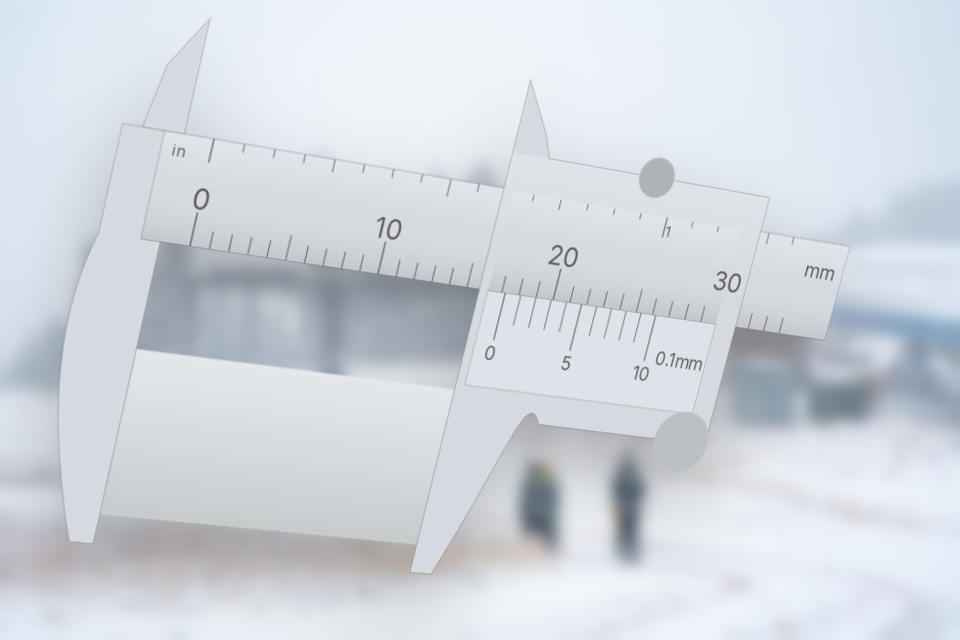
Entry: 17.2mm
